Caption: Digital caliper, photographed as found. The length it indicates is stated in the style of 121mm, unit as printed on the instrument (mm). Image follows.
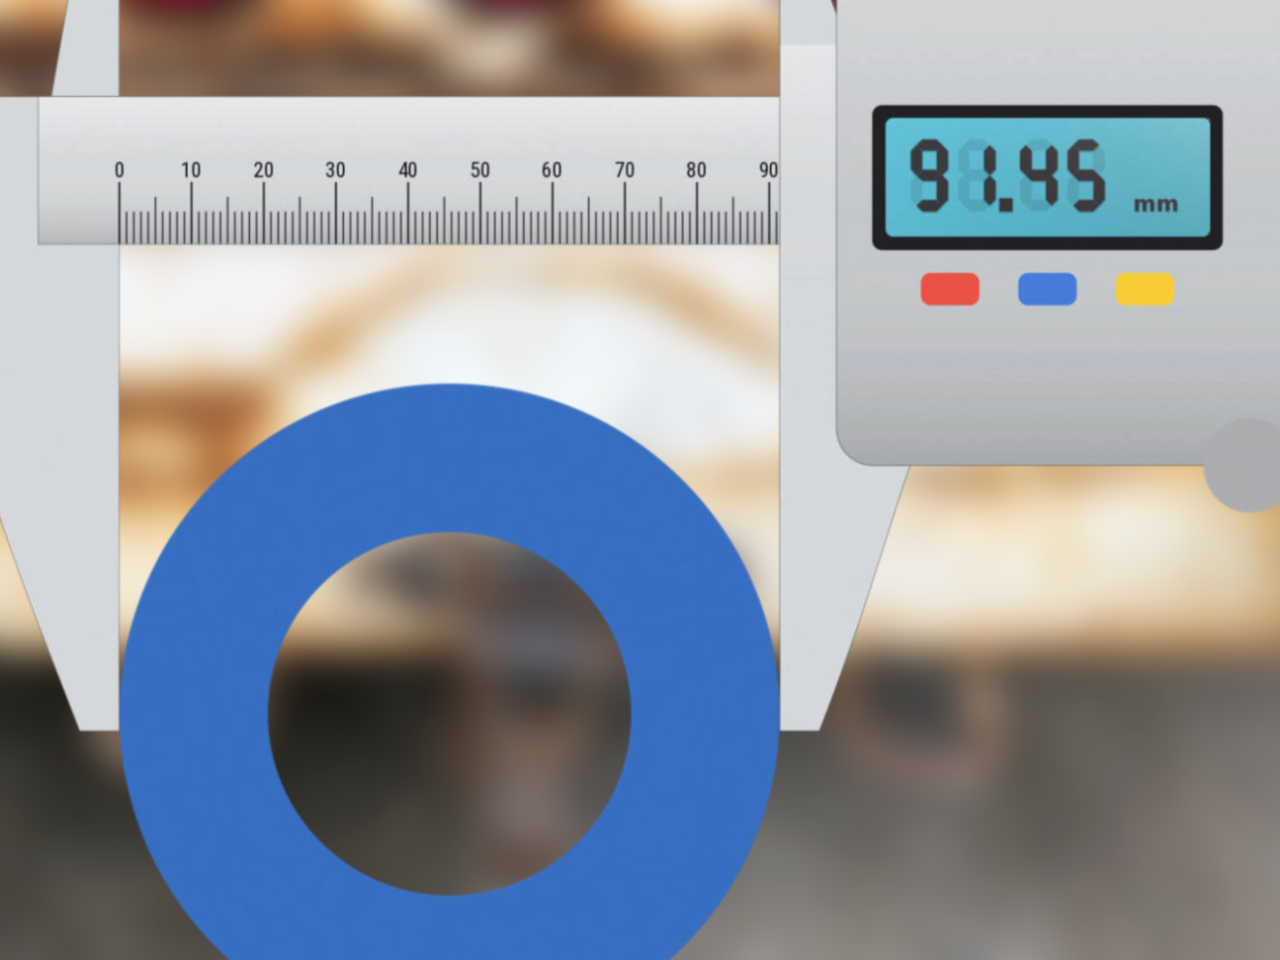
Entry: 91.45mm
